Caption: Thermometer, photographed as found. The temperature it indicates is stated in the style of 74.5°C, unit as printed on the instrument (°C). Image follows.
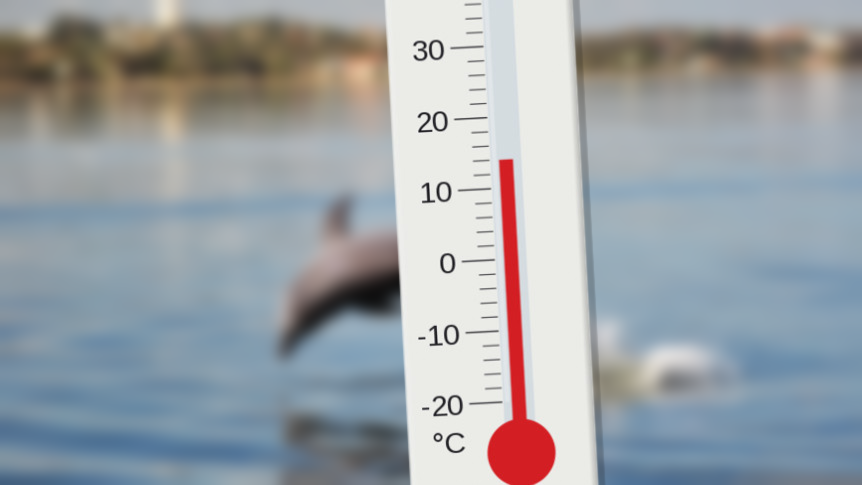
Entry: 14°C
